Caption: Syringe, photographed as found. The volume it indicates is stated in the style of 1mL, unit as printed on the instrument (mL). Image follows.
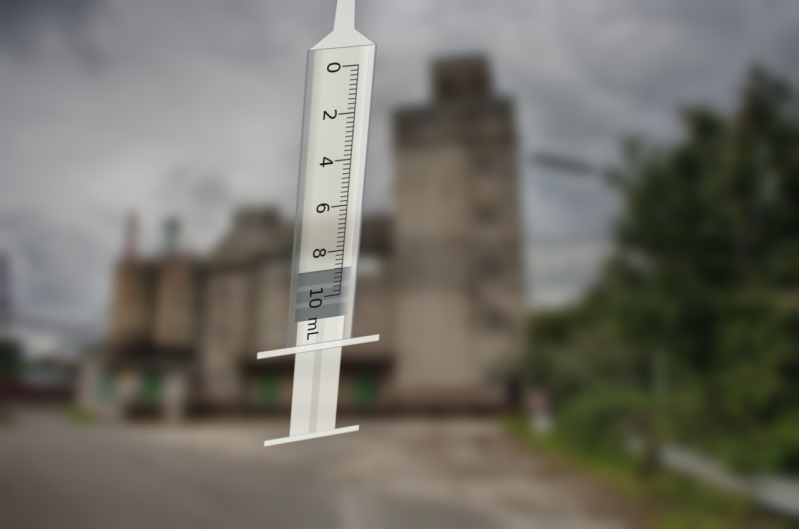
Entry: 8.8mL
